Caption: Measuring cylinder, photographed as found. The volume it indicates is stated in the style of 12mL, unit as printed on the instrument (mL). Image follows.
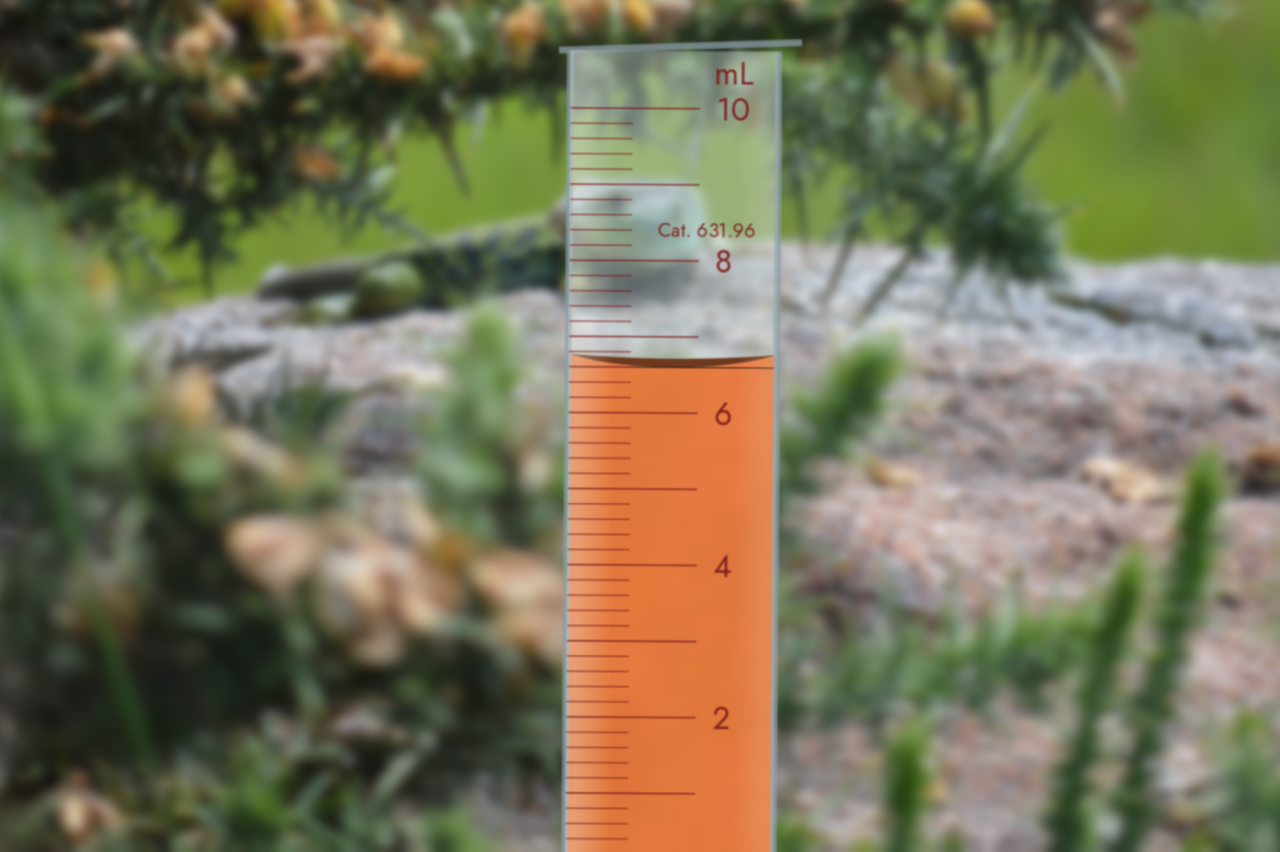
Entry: 6.6mL
